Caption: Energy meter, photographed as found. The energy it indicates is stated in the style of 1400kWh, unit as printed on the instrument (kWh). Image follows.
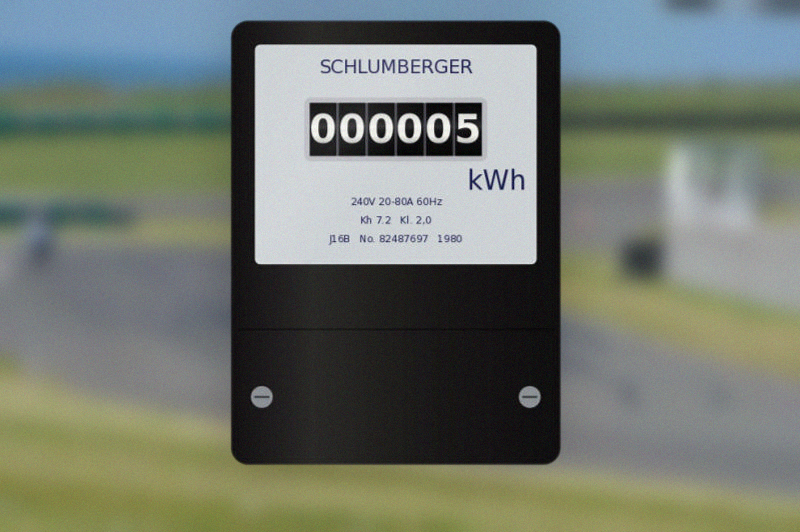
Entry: 5kWh
